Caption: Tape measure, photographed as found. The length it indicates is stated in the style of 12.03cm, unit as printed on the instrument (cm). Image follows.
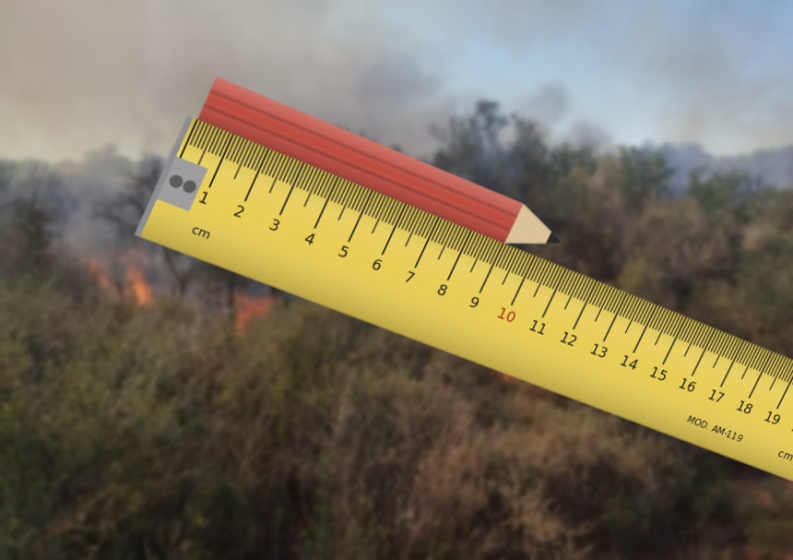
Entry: 10.5cm
